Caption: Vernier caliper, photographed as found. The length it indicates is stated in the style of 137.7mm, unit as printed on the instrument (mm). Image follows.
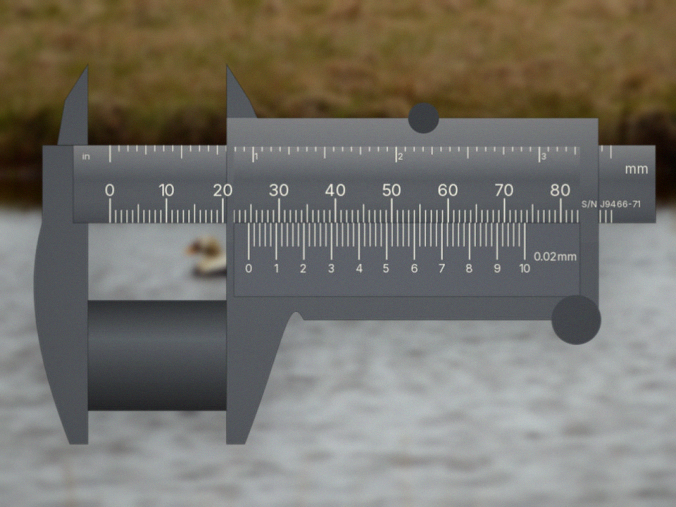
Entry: 24.6mm
